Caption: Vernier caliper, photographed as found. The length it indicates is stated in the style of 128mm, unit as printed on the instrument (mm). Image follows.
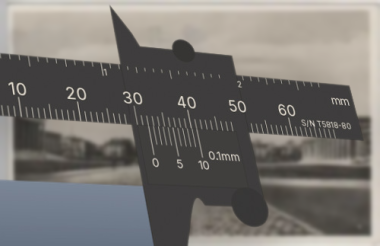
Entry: 32.0mm
